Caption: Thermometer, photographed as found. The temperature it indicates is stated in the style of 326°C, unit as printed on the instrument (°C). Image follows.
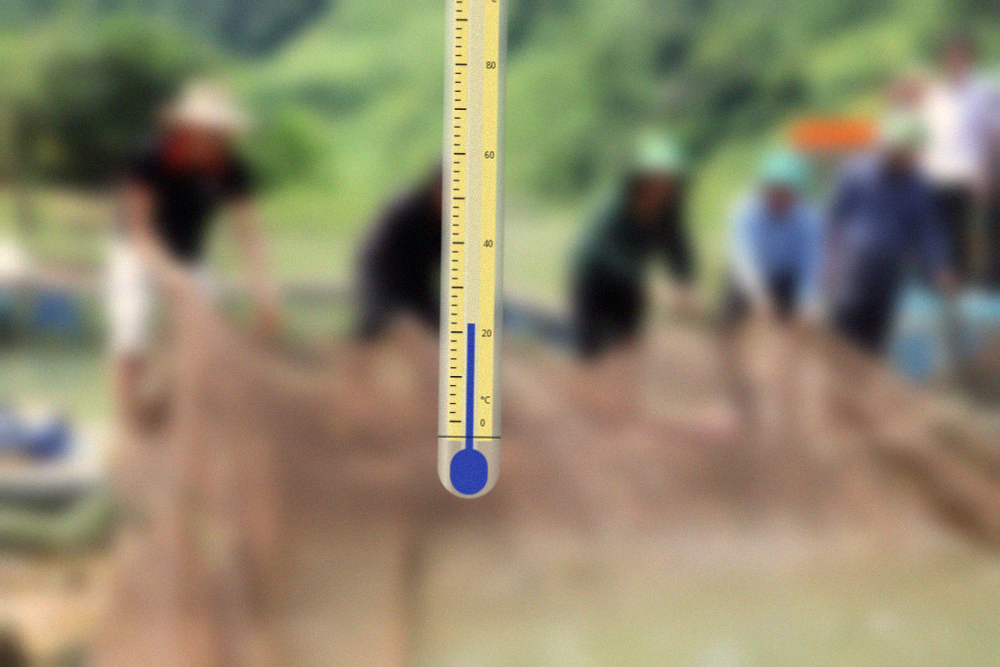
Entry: 22°C
